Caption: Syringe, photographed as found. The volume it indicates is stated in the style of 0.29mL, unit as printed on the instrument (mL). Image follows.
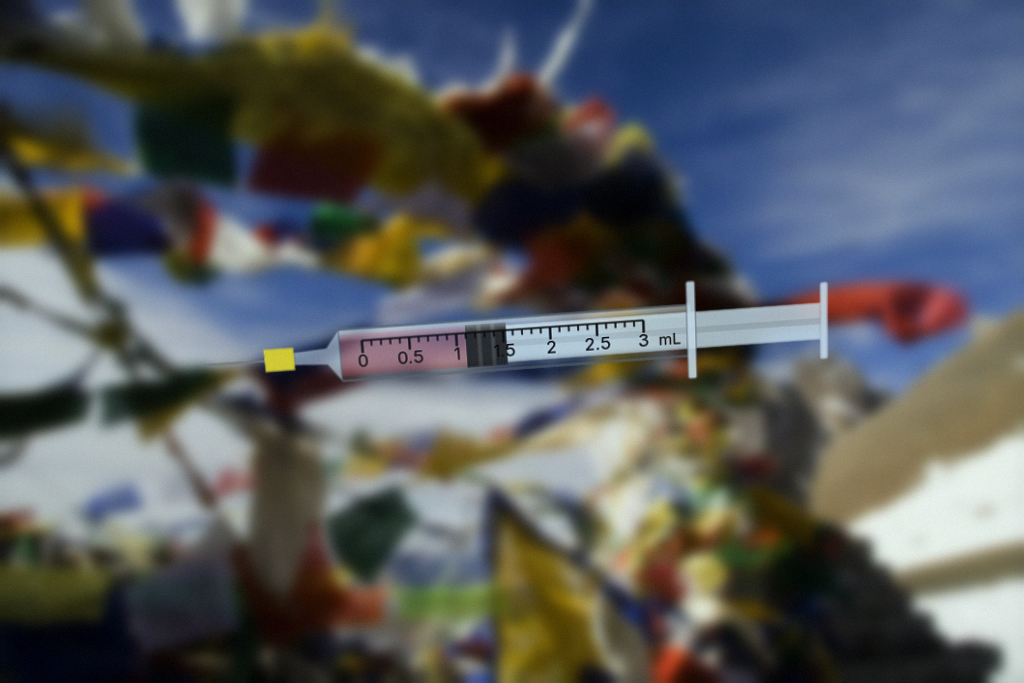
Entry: 1.1mL
